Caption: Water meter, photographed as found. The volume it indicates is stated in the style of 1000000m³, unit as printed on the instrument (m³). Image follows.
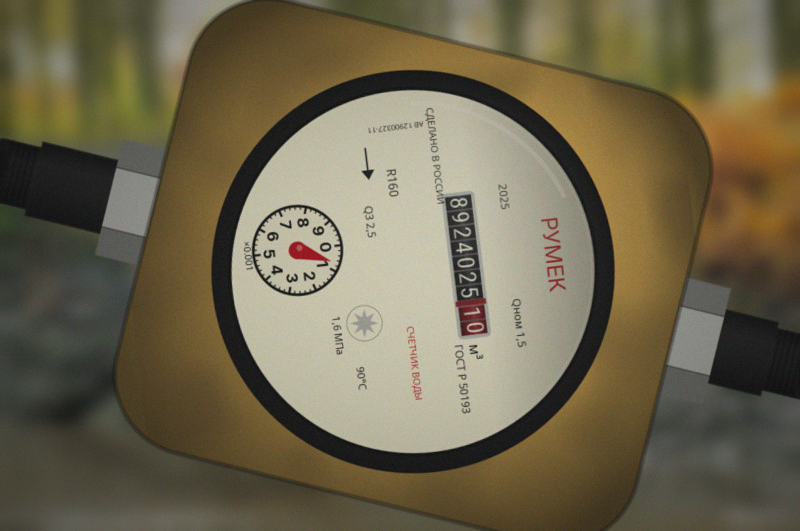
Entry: 8924025.100m³
